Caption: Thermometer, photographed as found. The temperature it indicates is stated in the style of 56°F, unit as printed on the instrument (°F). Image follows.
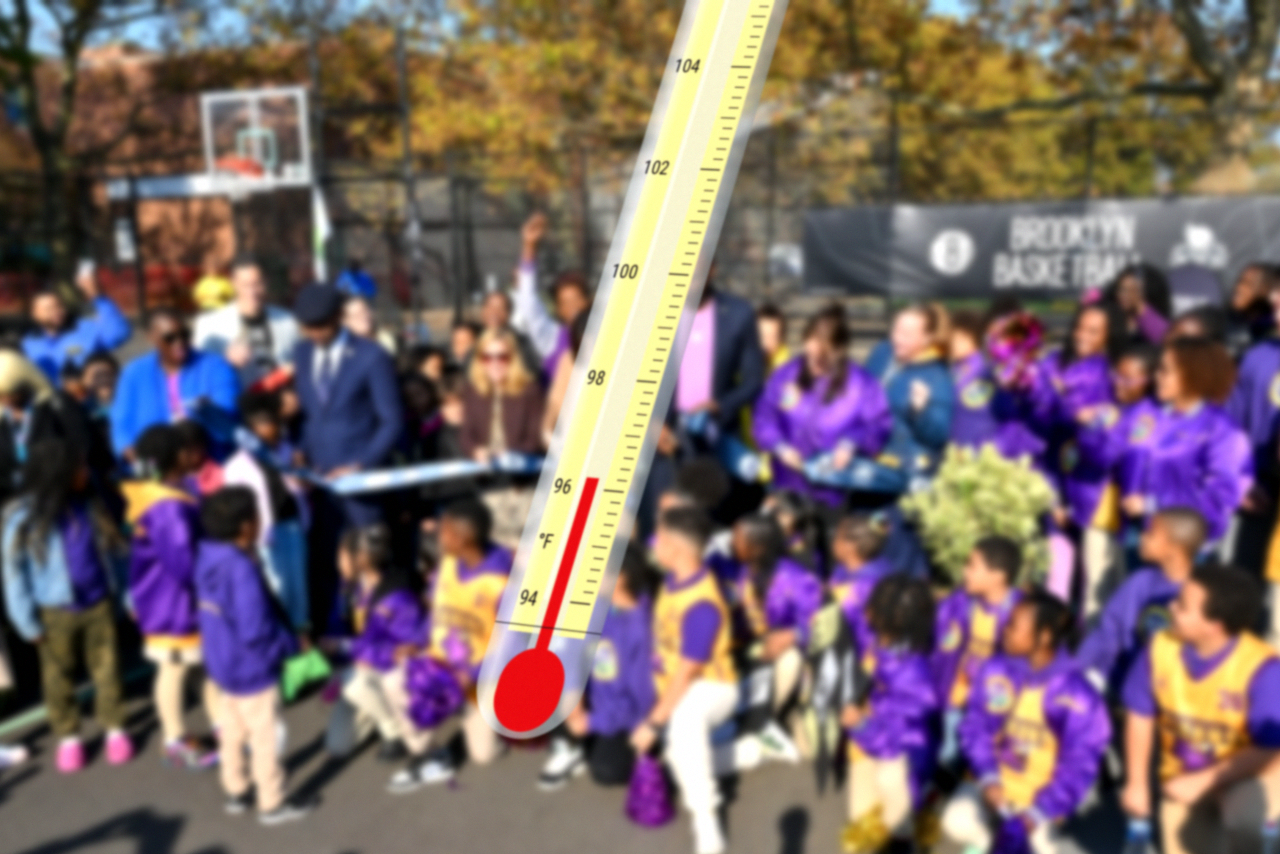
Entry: 96.2°F
